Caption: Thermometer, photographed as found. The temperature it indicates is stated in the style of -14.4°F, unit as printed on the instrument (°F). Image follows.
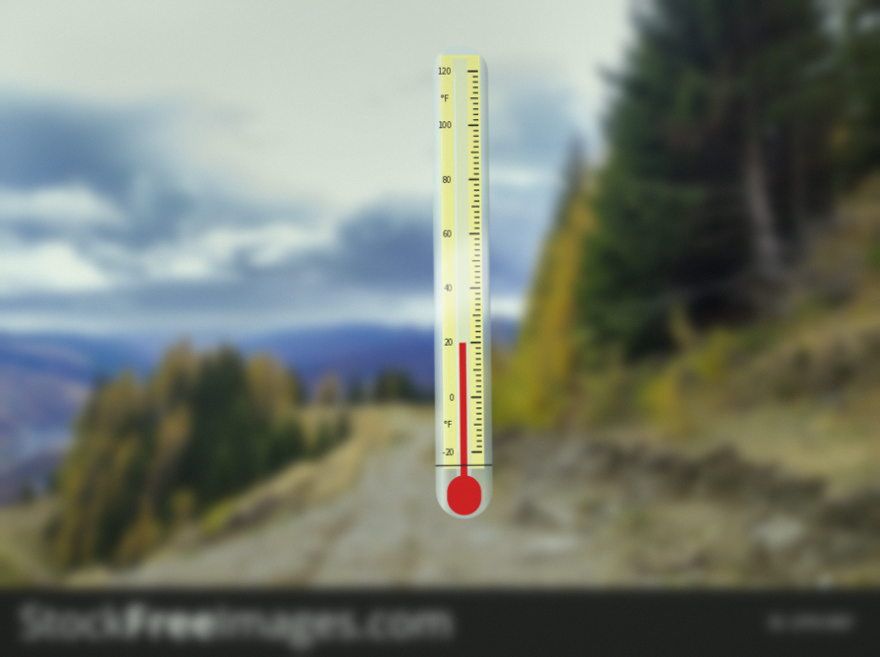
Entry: 20°F
